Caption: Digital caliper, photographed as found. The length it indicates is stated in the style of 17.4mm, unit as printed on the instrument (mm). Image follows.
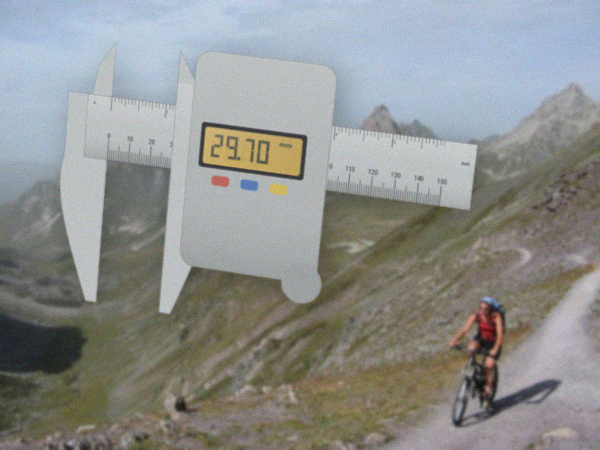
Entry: 29.70mm
